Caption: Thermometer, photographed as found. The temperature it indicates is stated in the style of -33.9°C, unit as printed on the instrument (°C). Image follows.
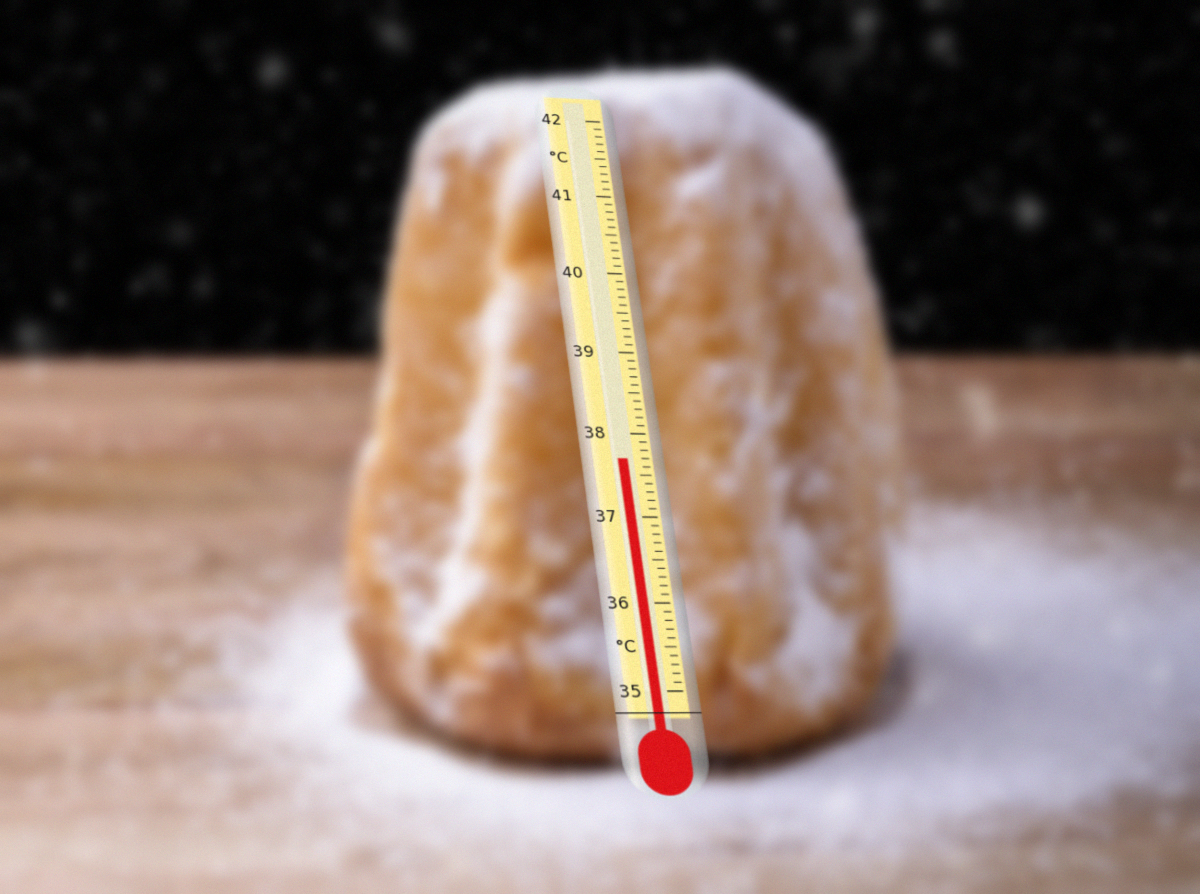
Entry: 37.7°C
